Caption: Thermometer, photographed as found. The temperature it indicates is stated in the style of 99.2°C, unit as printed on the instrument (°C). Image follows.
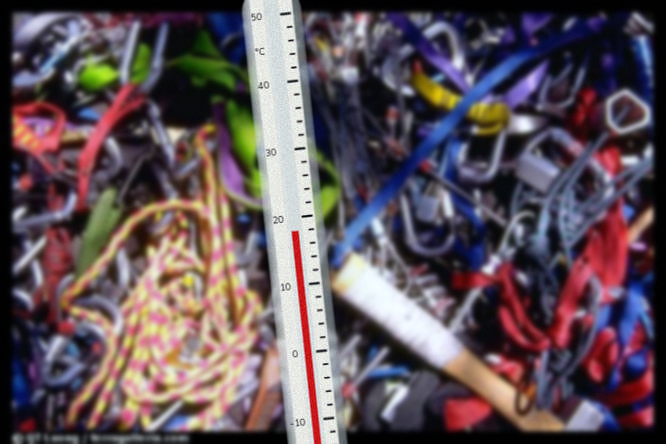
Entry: 18°C
